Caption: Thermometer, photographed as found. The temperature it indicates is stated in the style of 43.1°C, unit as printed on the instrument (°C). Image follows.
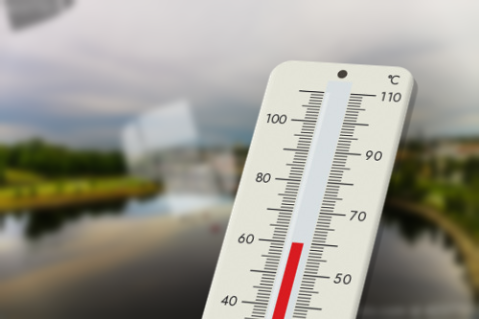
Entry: 60°C
